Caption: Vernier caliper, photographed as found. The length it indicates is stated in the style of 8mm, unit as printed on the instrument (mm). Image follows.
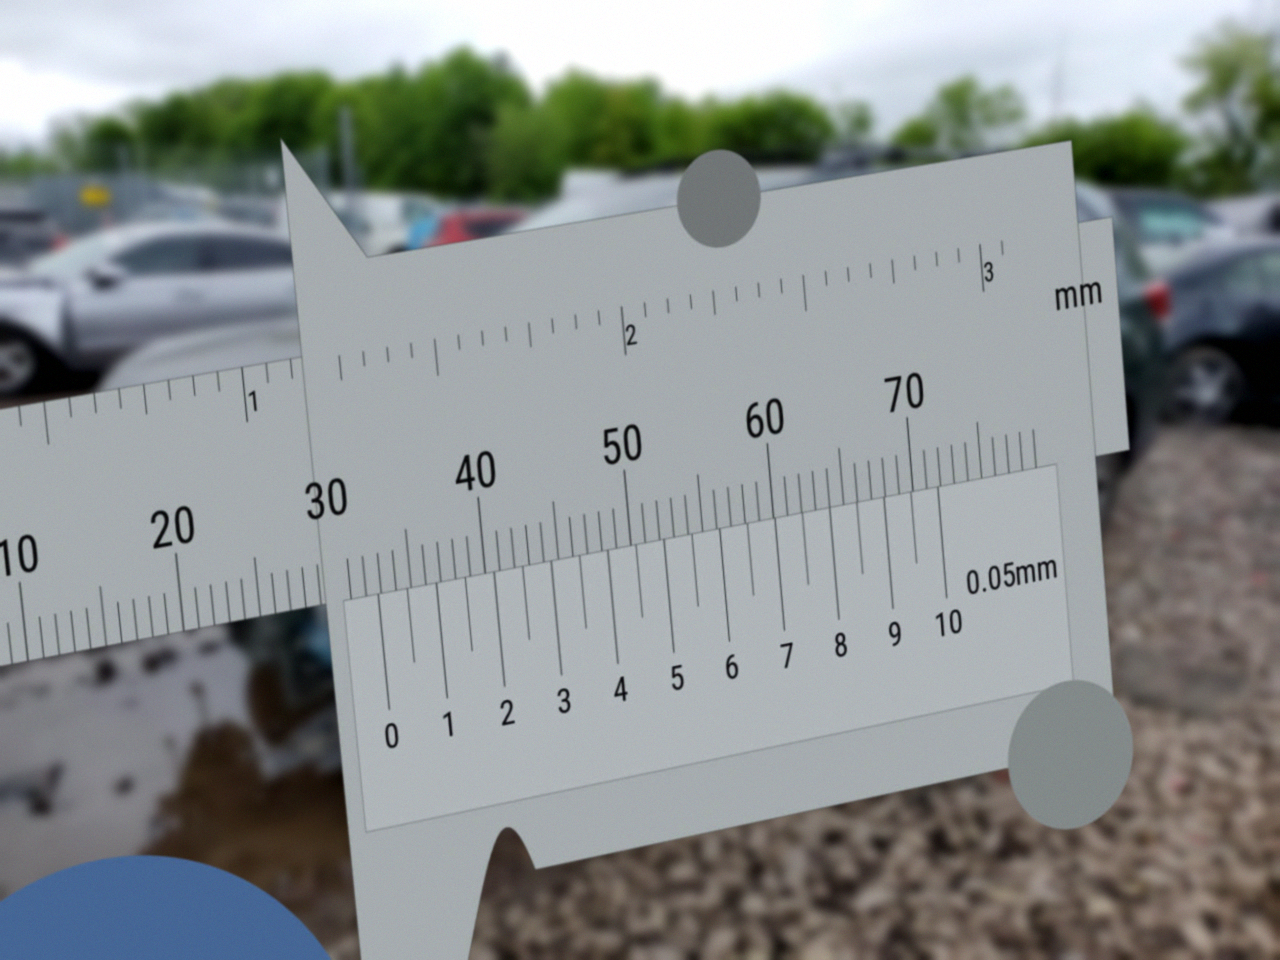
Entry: 32.8mm
